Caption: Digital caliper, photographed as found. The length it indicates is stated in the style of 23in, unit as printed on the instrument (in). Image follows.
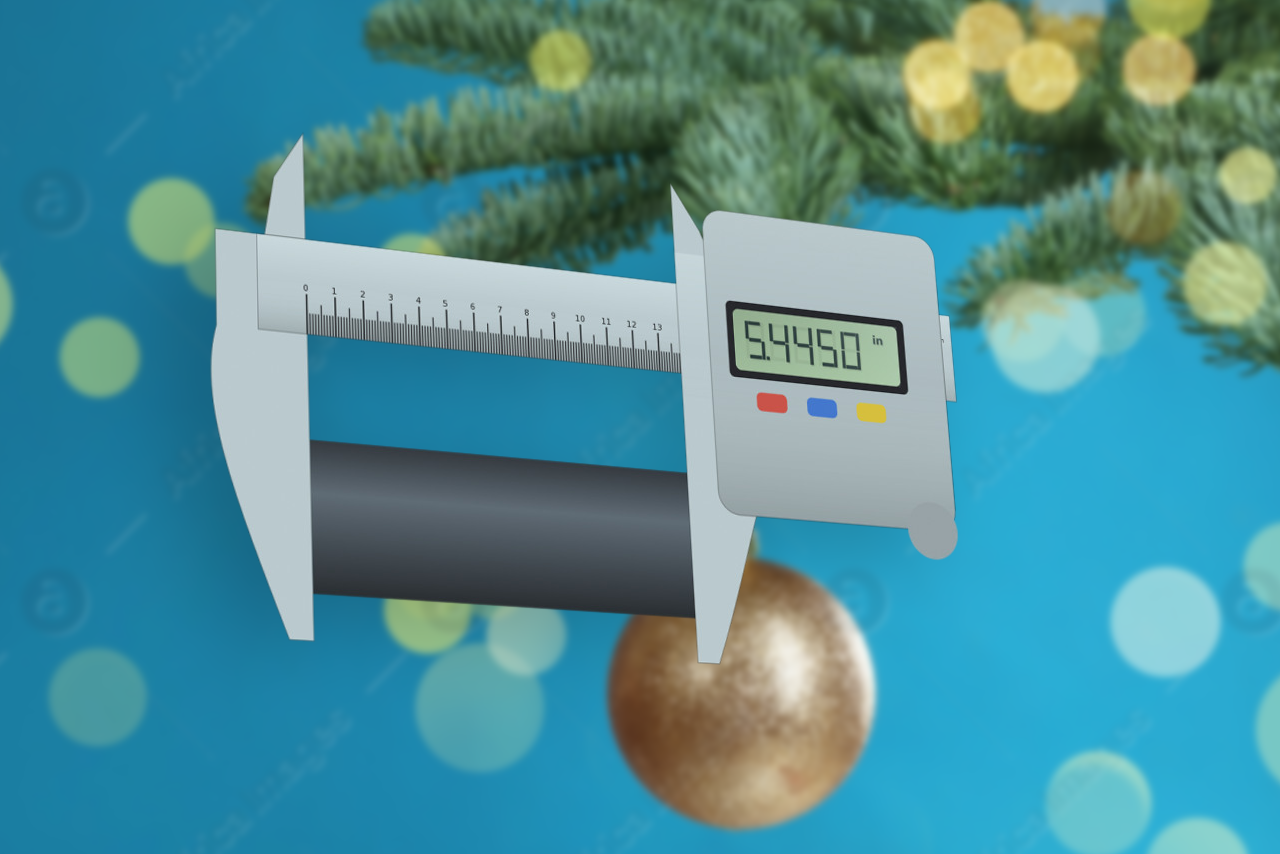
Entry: 5.4450in
